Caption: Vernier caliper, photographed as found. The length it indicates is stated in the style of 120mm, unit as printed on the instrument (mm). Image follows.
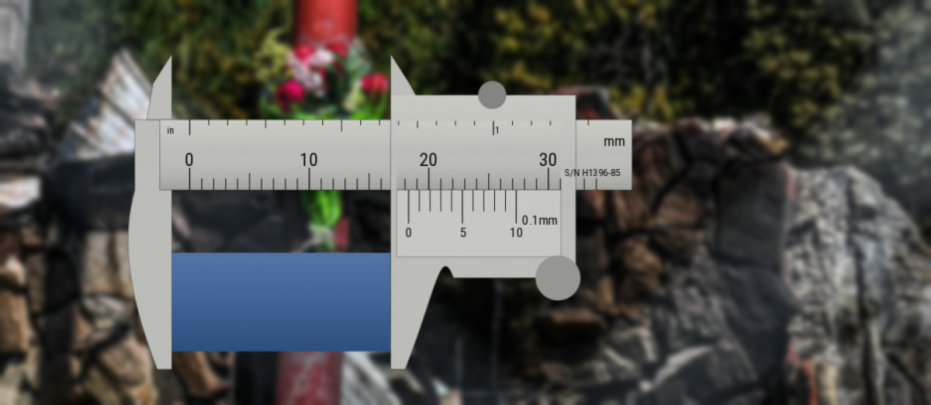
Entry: 18.3mm
